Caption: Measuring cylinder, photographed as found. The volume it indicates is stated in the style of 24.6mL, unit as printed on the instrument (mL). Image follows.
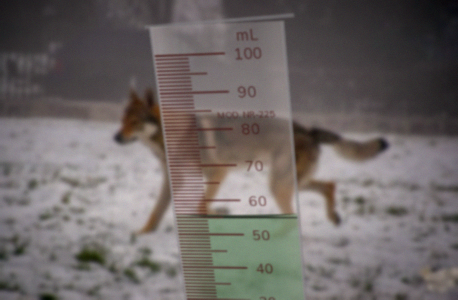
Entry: 55mL
